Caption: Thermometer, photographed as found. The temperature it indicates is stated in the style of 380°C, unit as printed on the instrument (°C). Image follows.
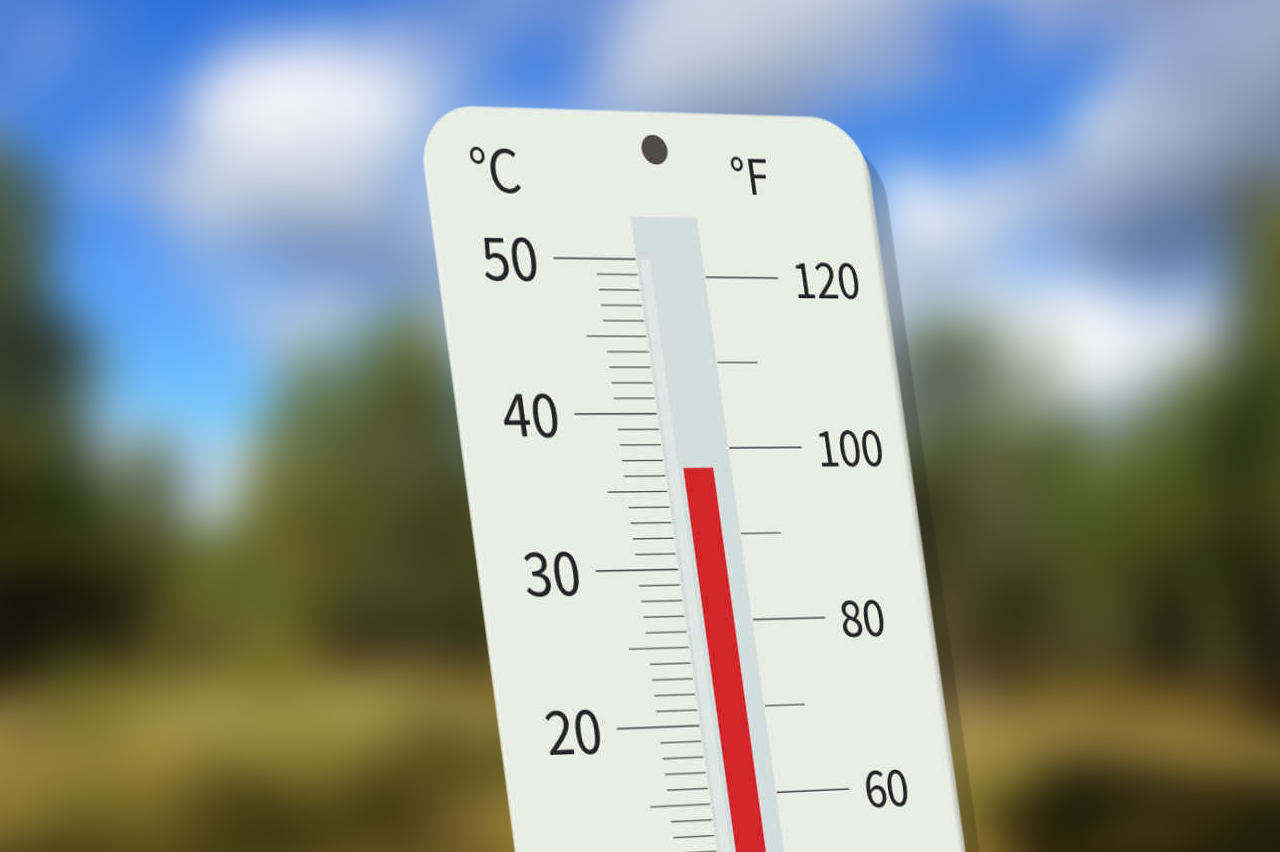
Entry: 36.5°C
